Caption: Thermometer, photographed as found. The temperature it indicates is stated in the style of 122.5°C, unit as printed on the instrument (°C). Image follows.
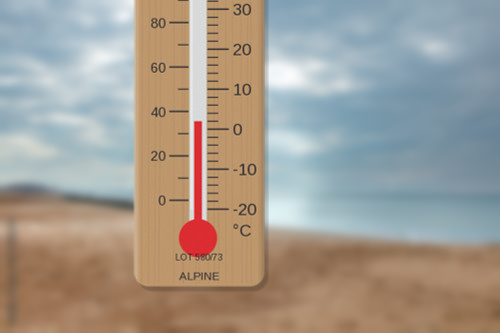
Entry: 2°C
